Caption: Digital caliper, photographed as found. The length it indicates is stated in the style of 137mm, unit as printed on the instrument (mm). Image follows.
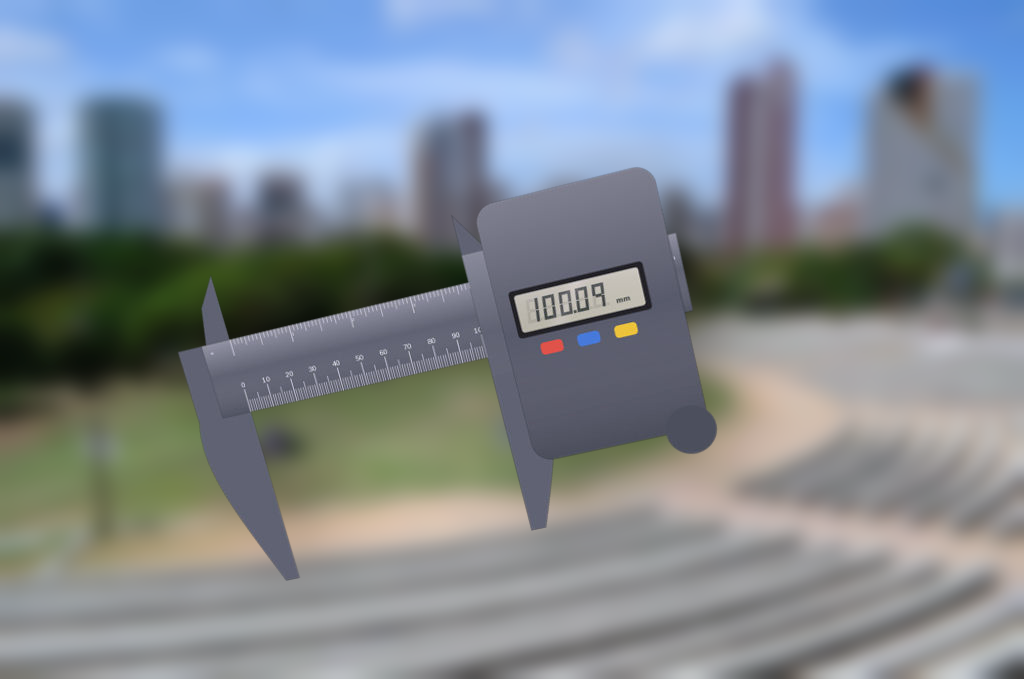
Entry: 100.09mm
